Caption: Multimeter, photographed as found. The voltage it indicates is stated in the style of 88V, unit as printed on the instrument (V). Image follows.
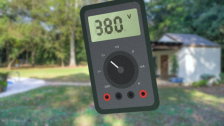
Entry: 380V
